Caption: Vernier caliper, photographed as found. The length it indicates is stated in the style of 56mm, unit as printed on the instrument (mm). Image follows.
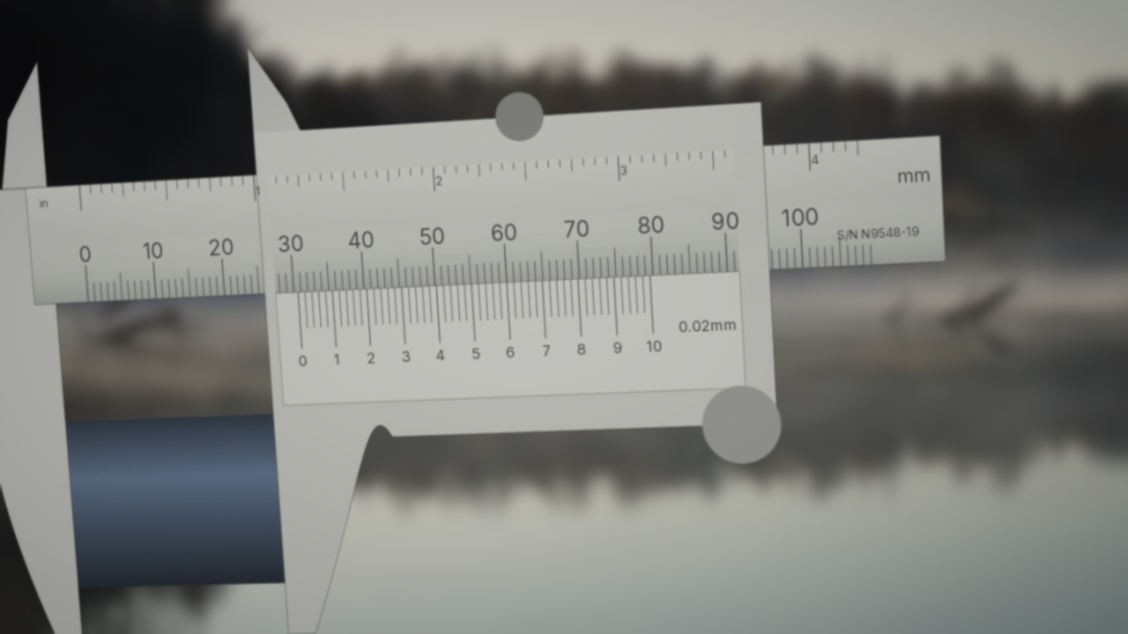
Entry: 30.6mm
